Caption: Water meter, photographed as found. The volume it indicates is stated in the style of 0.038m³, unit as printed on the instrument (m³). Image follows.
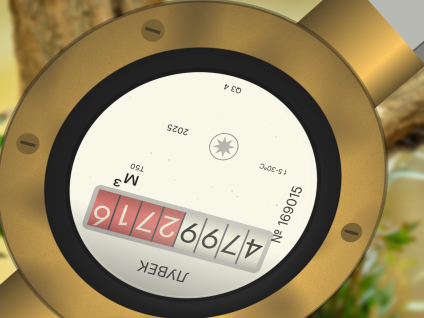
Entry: 4799.2716m³
